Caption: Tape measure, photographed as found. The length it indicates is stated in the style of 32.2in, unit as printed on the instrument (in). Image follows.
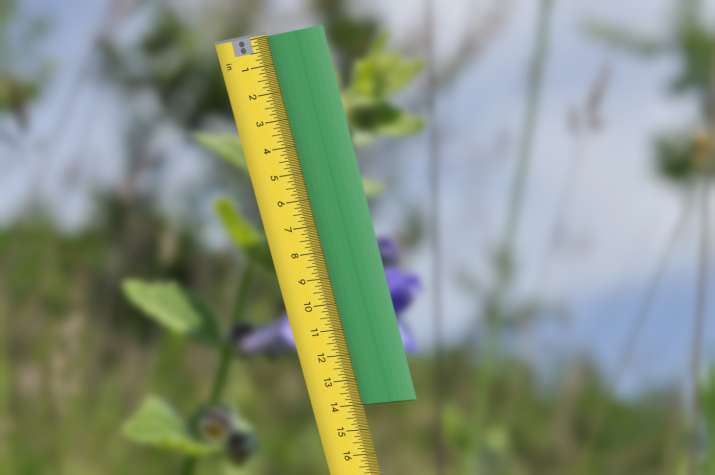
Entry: 14in
